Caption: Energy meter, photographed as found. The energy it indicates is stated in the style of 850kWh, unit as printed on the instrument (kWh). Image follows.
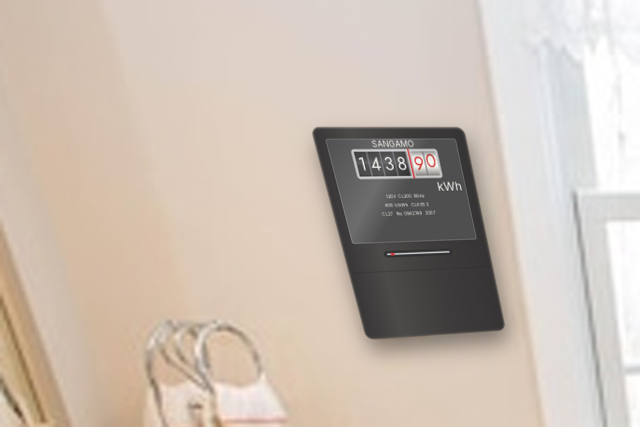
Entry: 1438.90kWh
